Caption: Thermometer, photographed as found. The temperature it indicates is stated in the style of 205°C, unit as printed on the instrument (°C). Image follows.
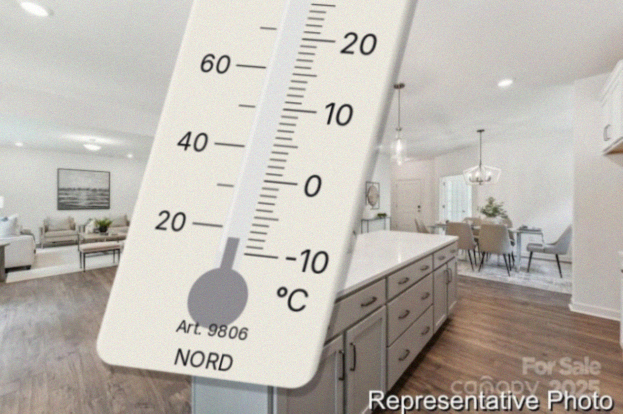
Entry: -8°C
